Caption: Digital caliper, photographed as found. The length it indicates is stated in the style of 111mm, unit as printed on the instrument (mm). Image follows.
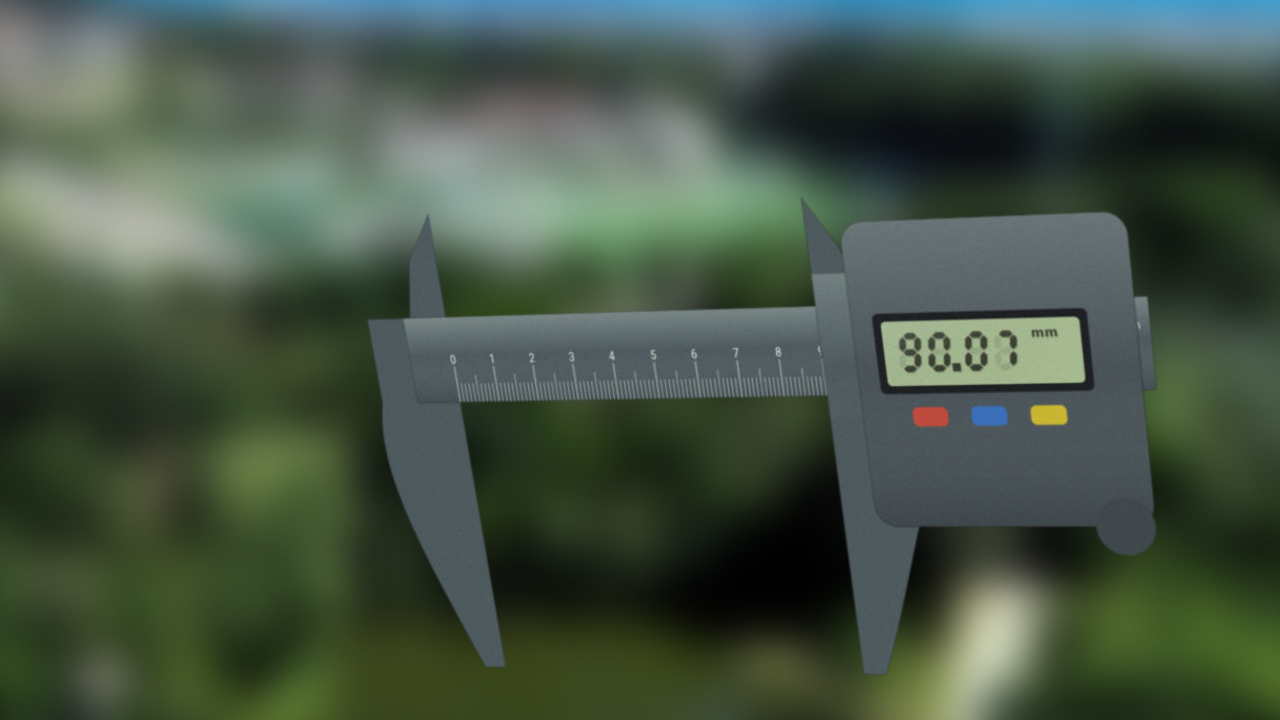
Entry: 90.07mm
